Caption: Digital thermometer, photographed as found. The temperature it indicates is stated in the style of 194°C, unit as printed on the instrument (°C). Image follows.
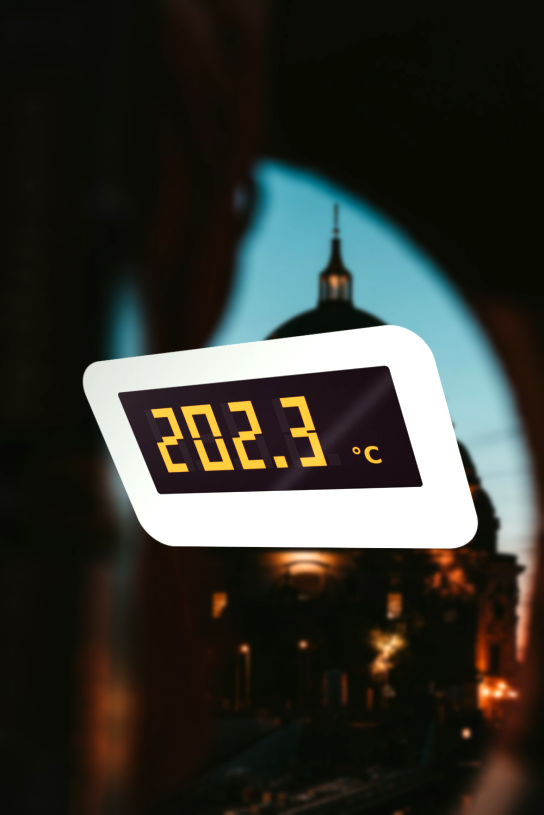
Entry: 202.3°C
